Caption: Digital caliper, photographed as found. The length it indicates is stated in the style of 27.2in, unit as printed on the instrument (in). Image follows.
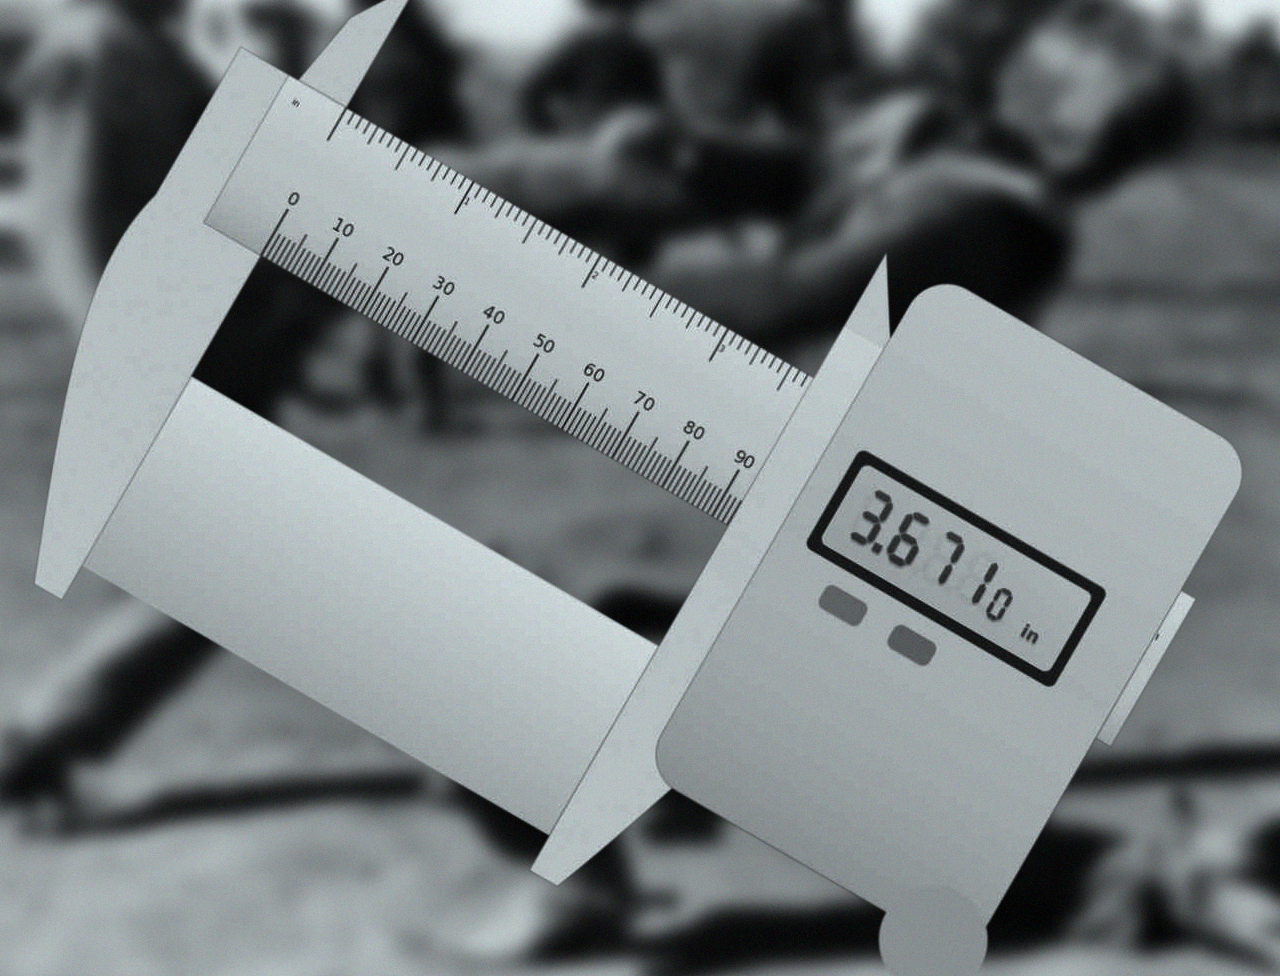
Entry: 3.6710in
